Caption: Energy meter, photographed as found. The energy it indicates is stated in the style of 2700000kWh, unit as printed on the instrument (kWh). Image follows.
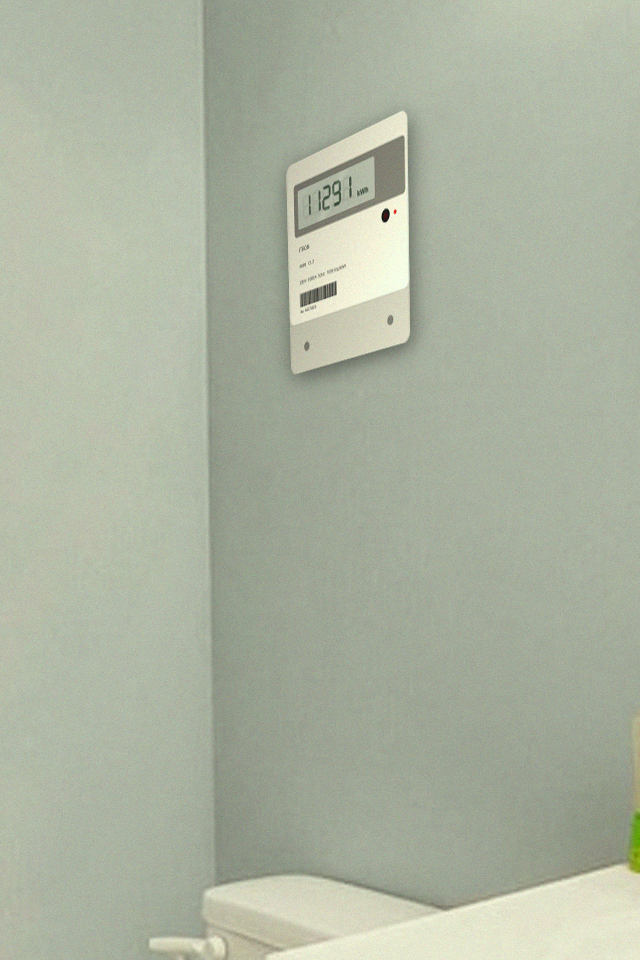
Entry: 11291kWh
